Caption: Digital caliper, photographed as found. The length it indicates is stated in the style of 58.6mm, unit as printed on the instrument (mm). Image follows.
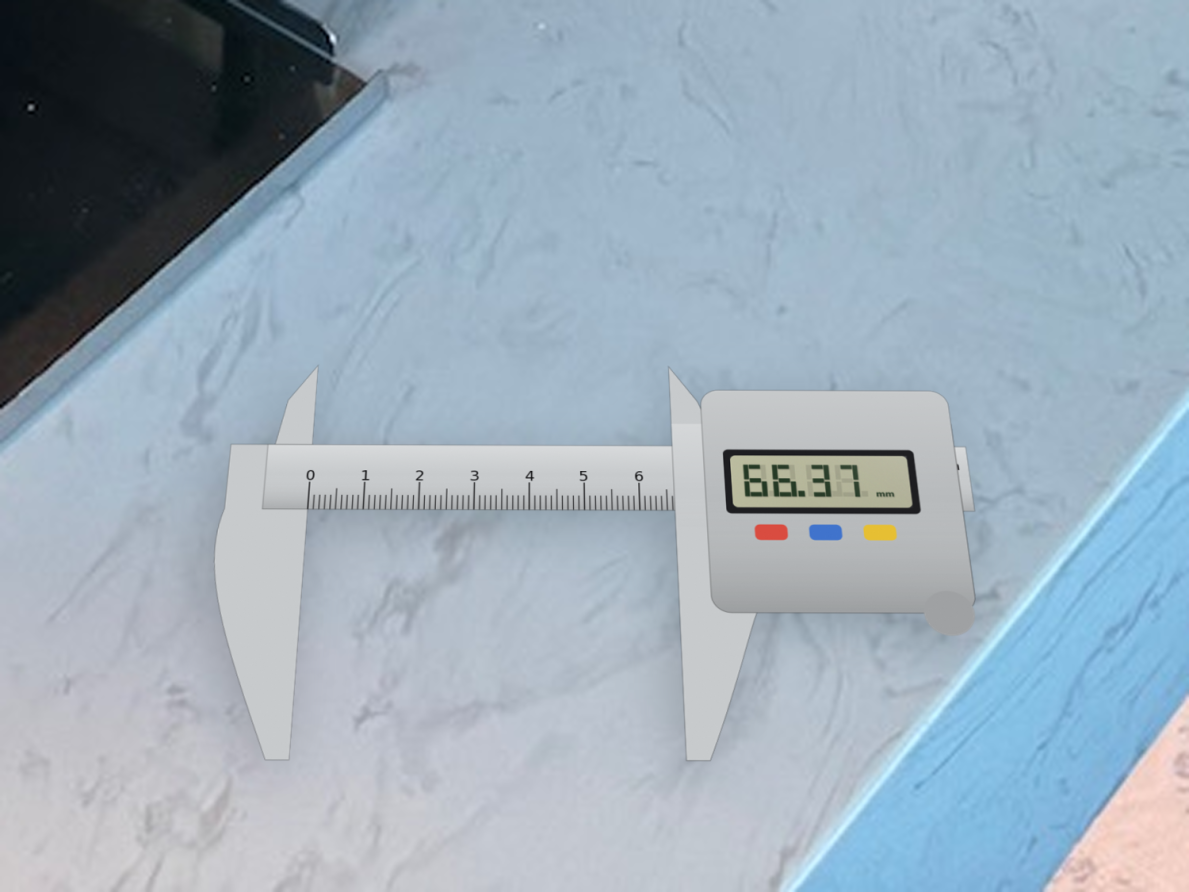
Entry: 66.37mm
